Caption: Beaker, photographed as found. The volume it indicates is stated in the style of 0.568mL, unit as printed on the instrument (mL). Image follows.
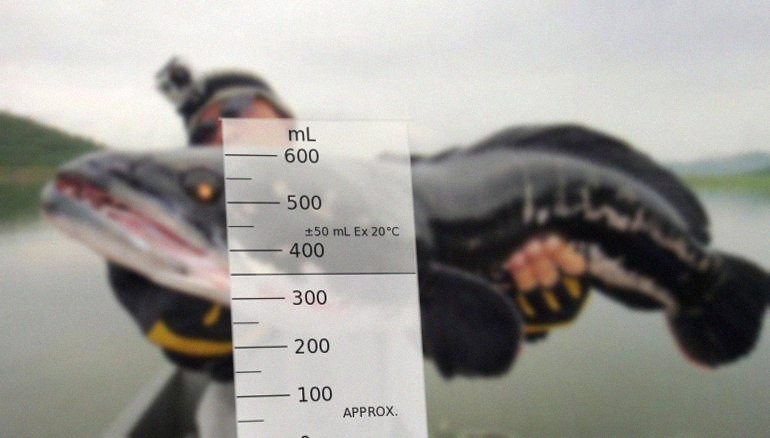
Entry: 350mL
